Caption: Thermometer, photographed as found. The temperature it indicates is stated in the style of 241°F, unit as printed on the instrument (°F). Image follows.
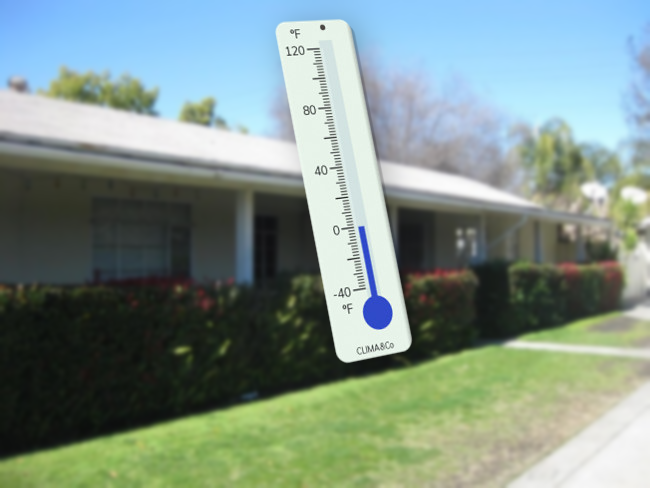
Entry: 0°F
